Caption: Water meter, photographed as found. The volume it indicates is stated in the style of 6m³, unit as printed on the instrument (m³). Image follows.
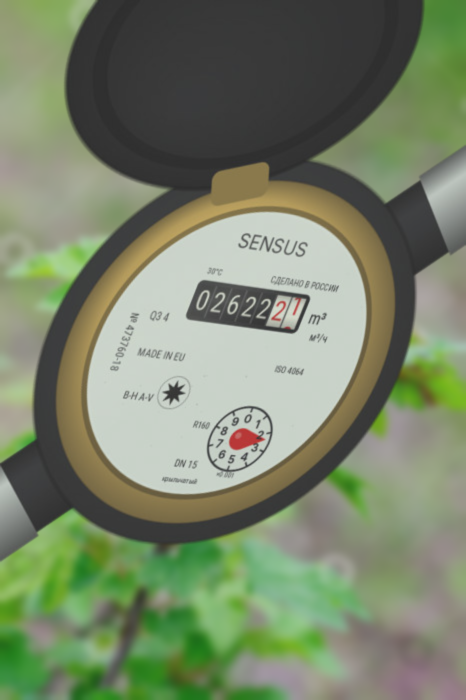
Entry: 2622.212m³
